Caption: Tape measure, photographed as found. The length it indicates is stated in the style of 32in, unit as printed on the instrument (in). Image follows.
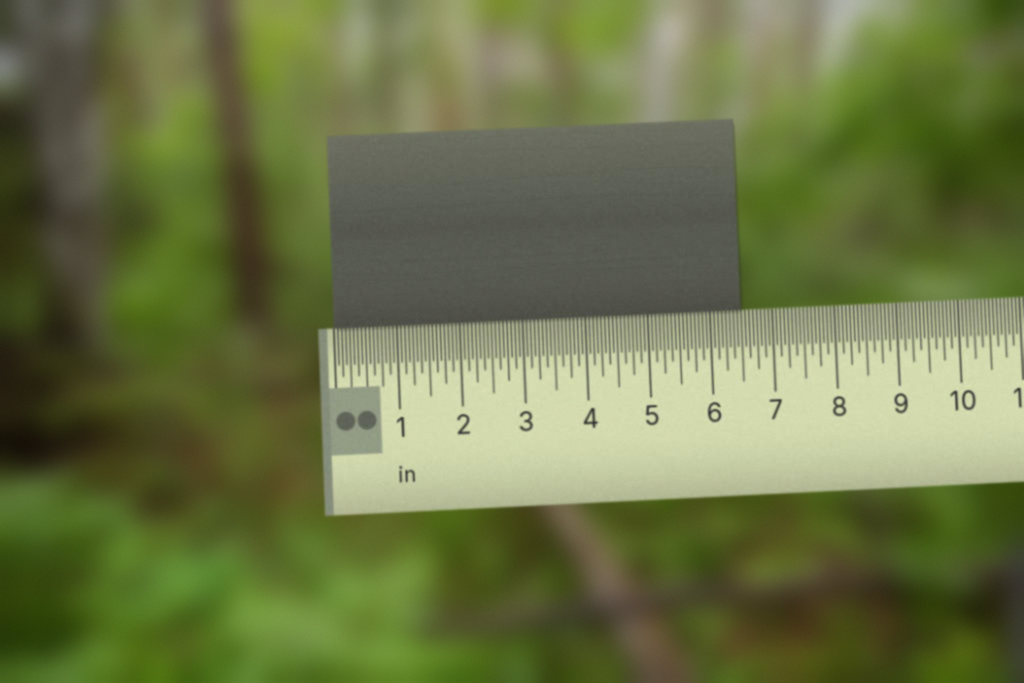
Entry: 6.5in
